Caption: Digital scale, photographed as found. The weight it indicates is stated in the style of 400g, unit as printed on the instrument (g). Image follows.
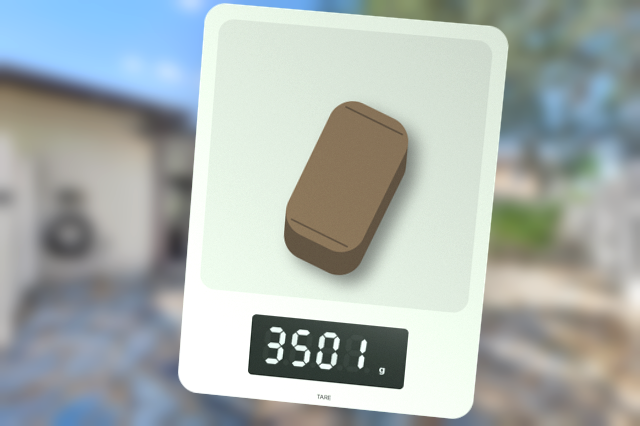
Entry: 3501g
